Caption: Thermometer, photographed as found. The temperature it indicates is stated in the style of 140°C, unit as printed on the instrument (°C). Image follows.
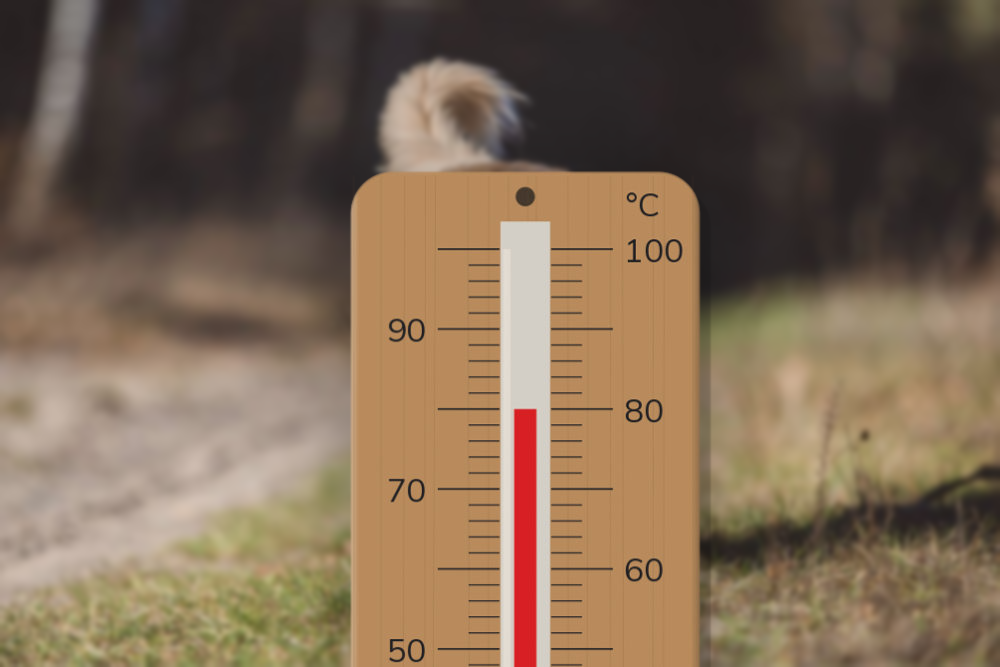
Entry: 80°C
